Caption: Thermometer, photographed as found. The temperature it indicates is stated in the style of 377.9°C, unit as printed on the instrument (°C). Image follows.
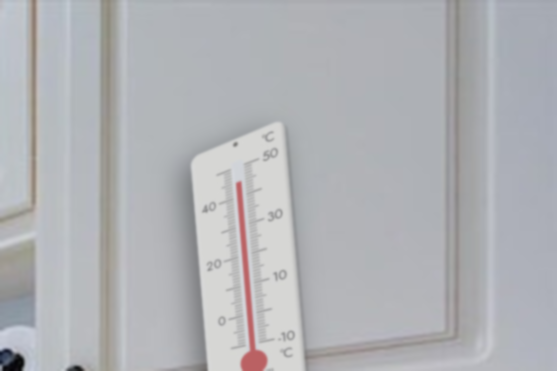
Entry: 45°C
